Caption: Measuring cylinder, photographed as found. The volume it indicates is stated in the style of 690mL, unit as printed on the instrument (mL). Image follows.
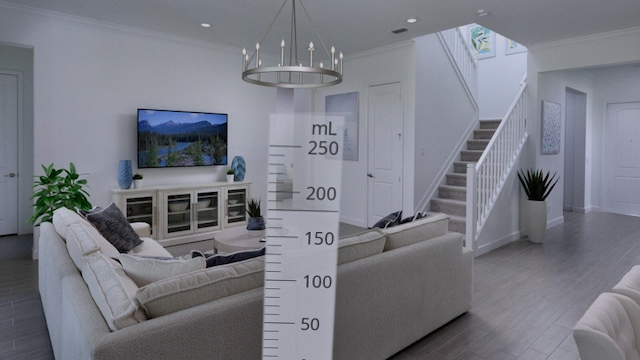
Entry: 180mL
